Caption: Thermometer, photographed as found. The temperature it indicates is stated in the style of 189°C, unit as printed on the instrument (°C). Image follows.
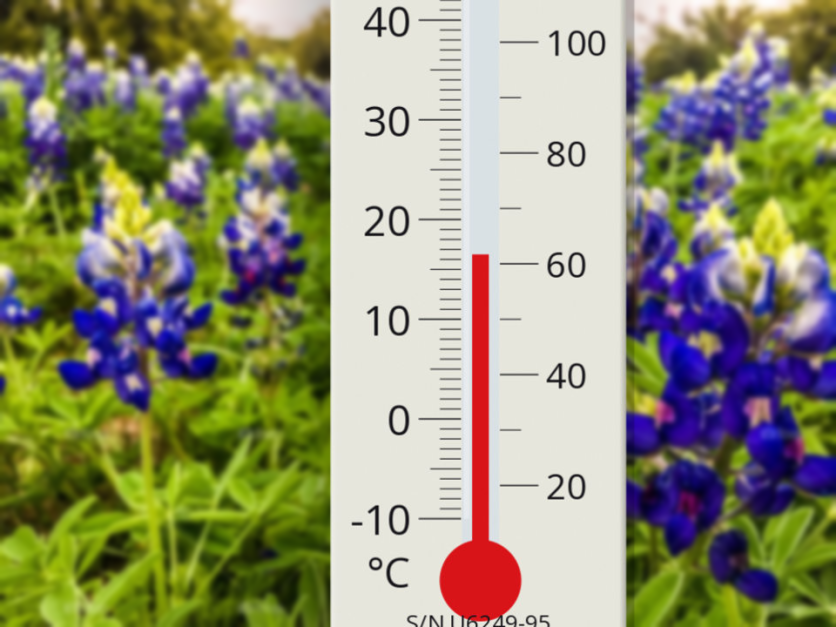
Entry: 16.5°C
